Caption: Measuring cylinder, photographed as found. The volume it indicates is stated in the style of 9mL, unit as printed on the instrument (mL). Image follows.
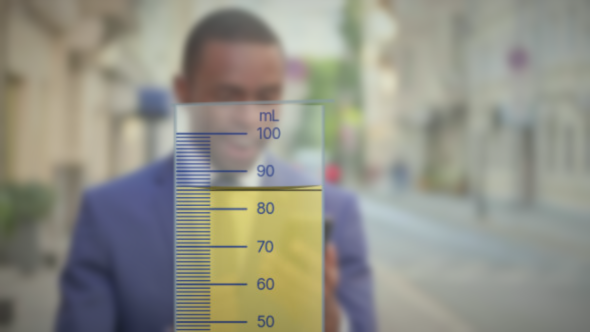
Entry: 85mL
